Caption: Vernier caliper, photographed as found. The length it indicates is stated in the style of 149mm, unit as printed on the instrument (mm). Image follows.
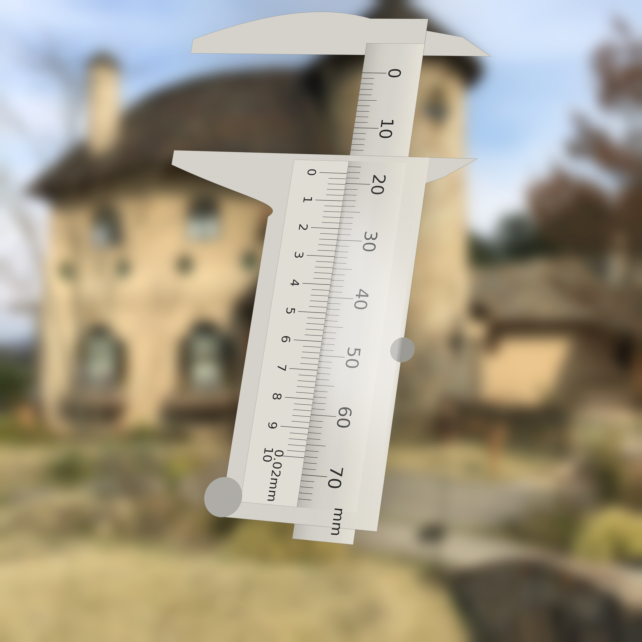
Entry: 18.2mm
